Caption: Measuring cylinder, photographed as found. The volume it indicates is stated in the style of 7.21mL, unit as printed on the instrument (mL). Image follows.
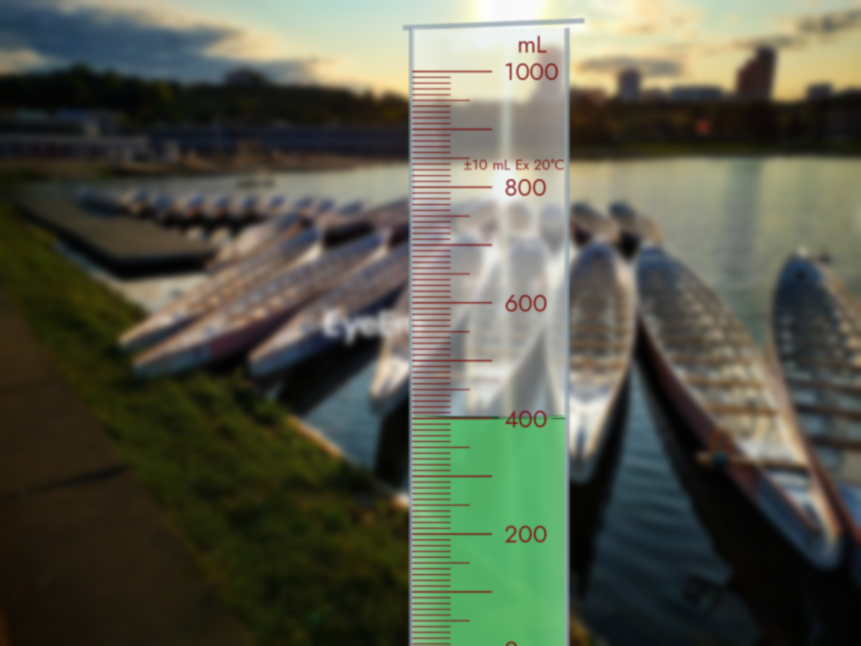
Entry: 400mL
